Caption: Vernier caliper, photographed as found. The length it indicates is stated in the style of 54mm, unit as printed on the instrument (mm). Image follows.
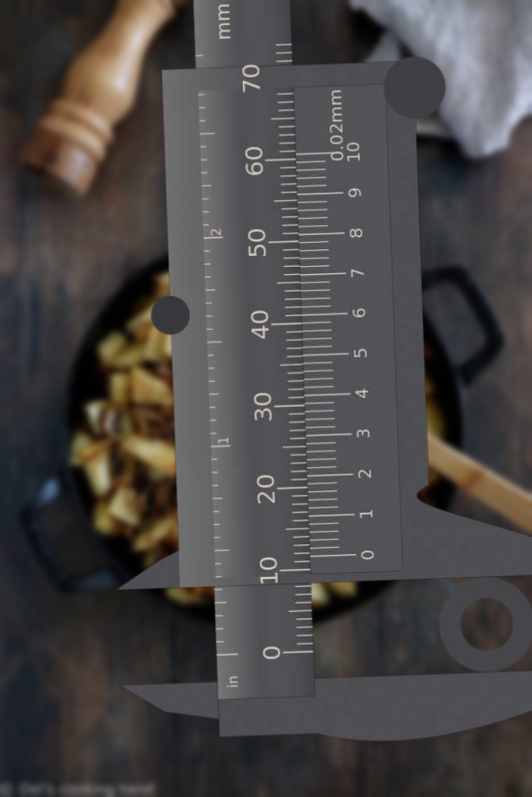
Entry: 11.6mm
